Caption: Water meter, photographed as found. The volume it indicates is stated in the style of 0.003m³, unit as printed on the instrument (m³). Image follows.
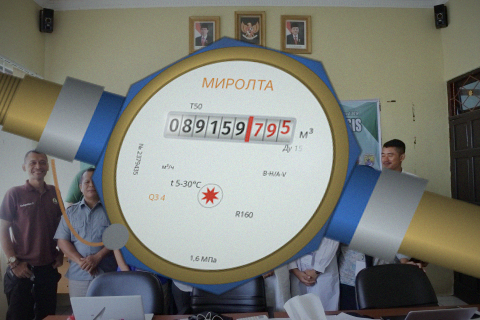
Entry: 89159.795m³
